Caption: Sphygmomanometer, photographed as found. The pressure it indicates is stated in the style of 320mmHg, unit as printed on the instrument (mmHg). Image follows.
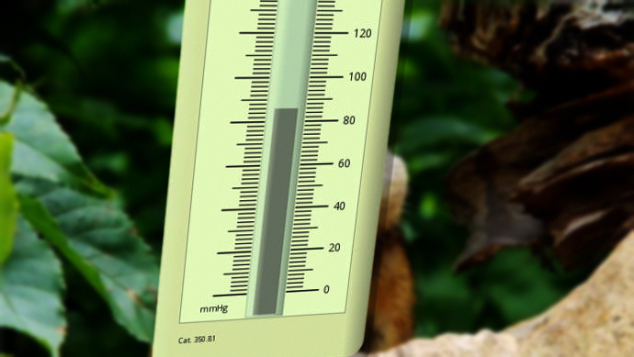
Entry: 86mmHg
